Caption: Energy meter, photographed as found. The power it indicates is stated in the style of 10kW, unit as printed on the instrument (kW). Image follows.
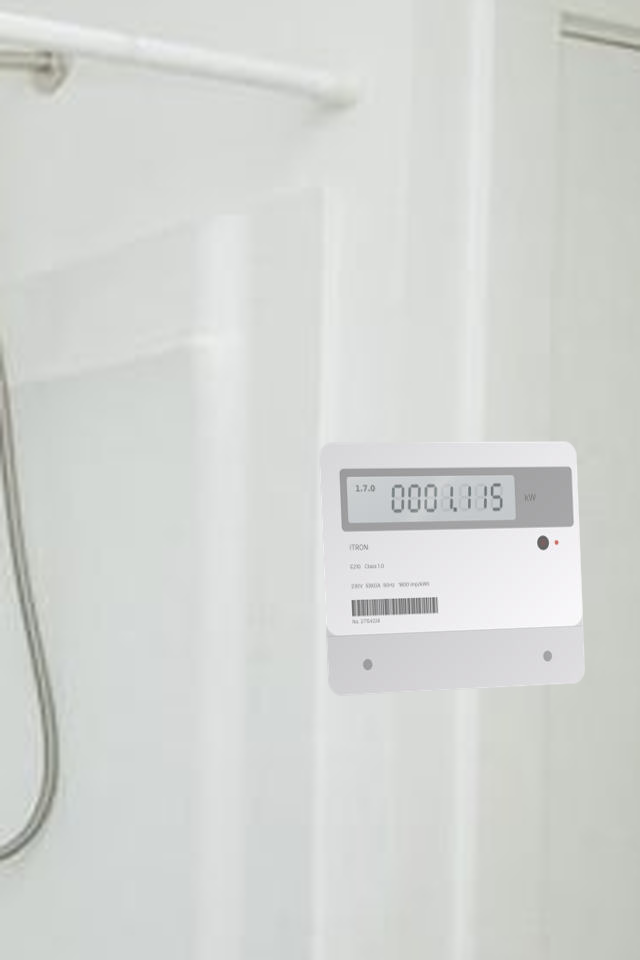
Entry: 1.115kW
